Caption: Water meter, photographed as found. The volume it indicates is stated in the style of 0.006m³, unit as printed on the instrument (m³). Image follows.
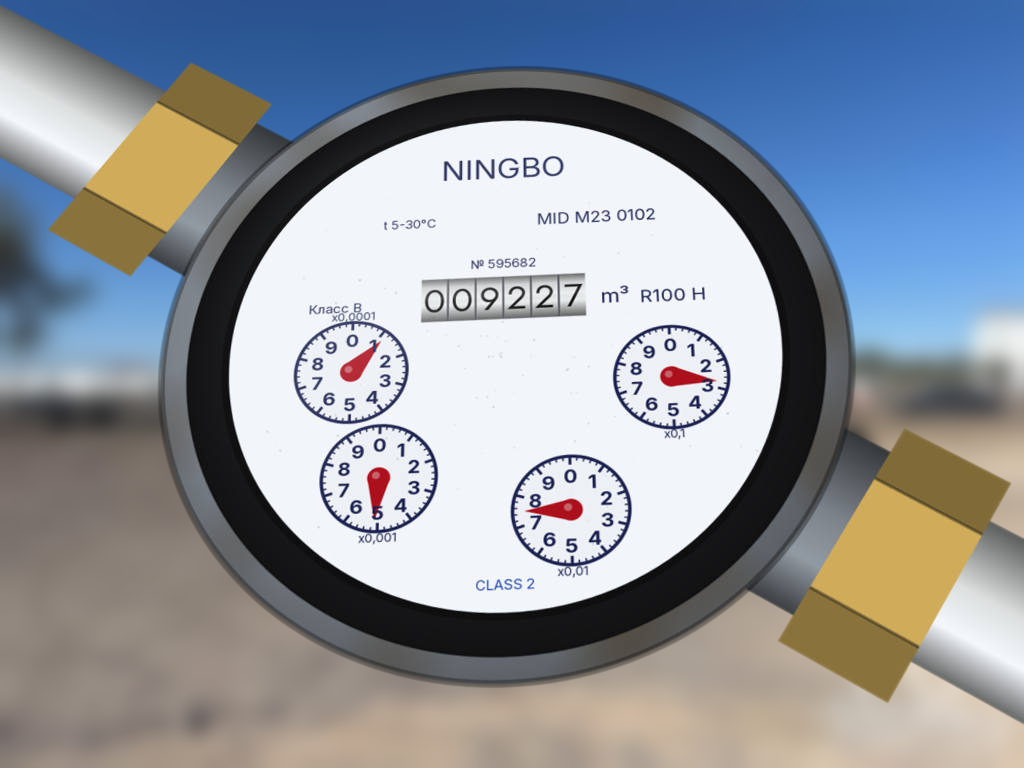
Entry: 9227.2751m³
